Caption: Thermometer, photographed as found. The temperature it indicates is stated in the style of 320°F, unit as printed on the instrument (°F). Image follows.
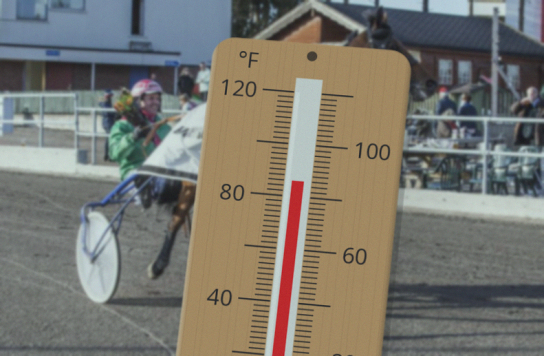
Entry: 86°F
